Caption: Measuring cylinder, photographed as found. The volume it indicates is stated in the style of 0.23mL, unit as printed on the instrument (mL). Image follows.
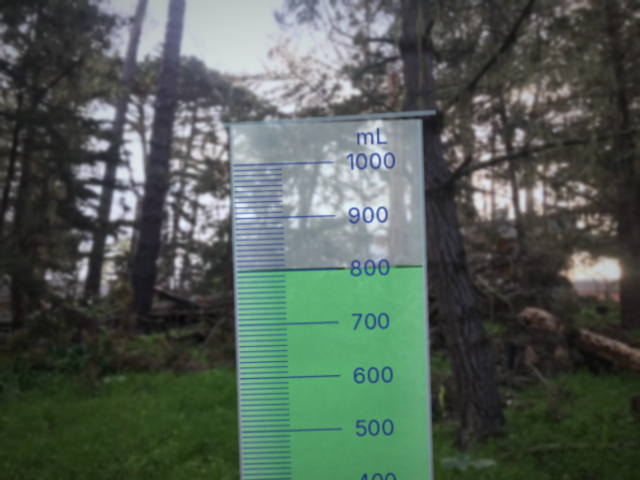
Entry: 800mL
